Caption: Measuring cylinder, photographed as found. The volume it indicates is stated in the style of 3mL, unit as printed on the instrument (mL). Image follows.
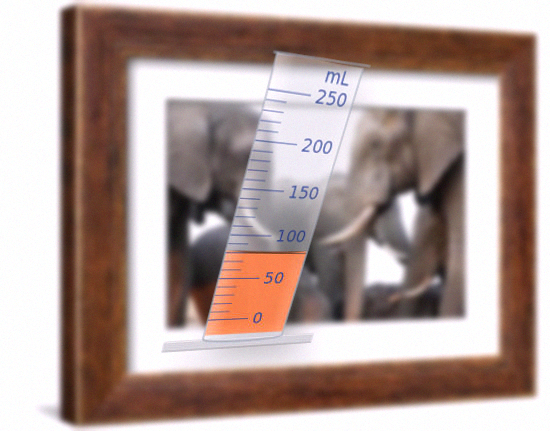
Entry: 80mL
